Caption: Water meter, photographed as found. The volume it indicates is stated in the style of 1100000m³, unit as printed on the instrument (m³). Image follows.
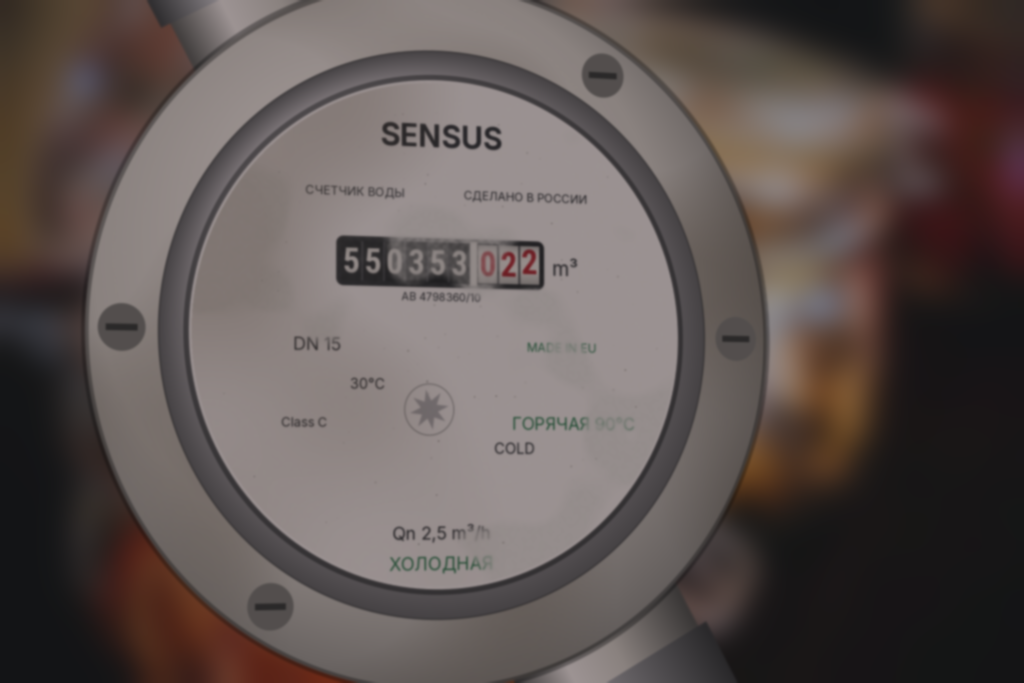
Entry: 550353.022m³
